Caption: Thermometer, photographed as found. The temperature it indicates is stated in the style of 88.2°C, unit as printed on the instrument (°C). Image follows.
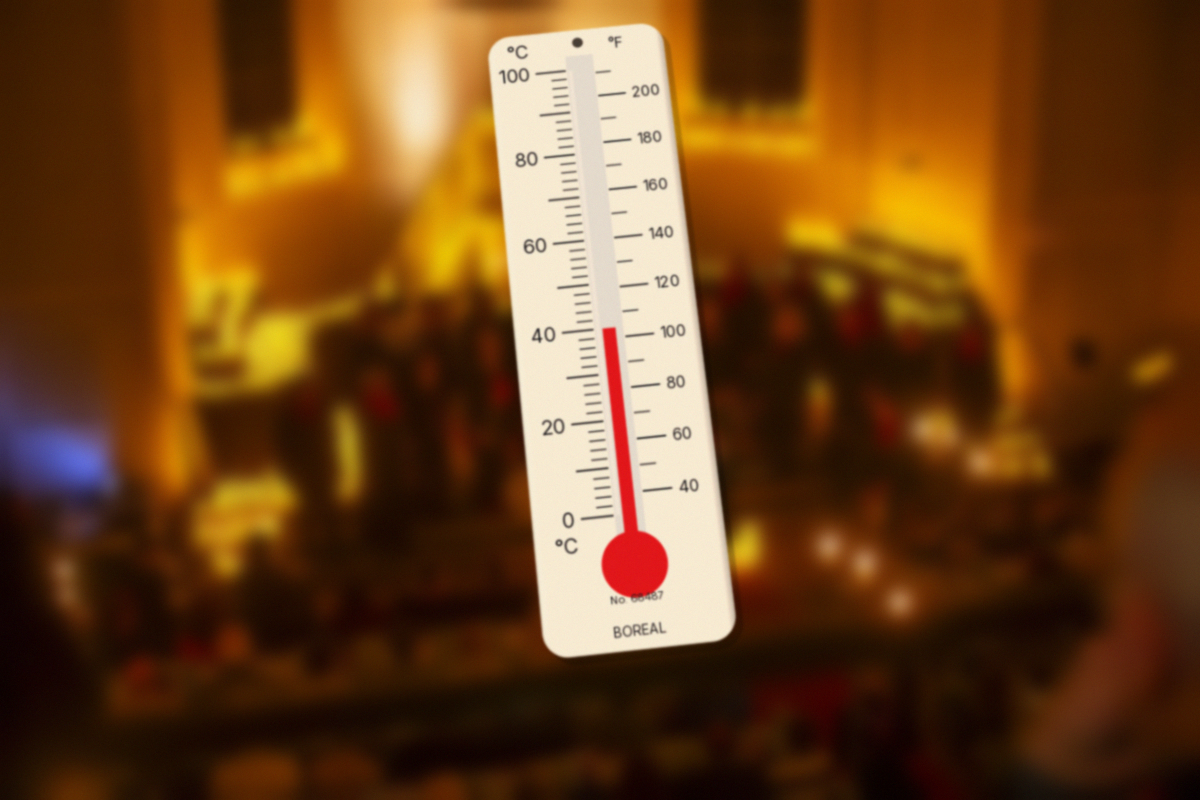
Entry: 40°C
